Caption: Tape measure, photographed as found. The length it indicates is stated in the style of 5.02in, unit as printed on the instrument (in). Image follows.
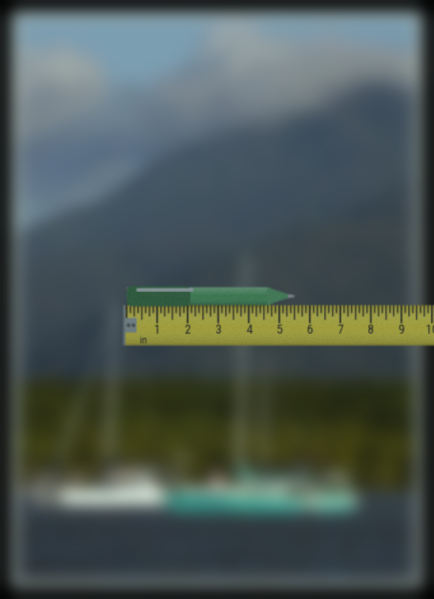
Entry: 5.5in
